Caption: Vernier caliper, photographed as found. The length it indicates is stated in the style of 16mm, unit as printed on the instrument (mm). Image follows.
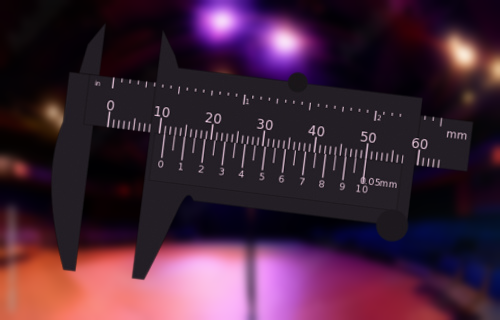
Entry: 11.0mm
